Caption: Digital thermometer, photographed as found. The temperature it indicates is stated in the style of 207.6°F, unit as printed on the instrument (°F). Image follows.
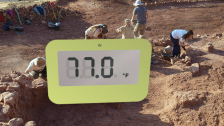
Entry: 77.0°F
